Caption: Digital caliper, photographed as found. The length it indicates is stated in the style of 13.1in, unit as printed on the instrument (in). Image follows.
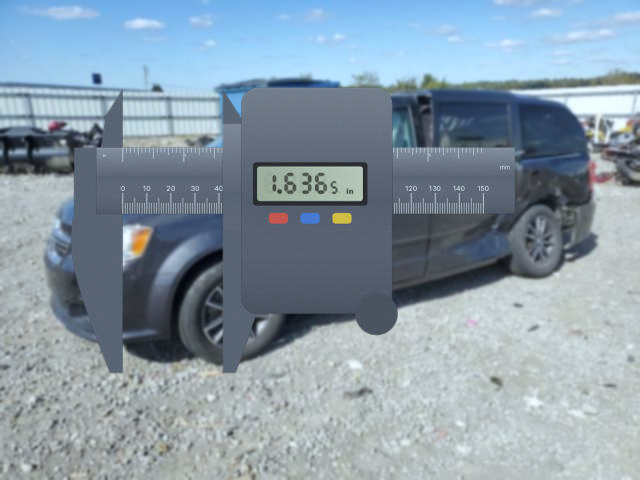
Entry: 1.6365in
